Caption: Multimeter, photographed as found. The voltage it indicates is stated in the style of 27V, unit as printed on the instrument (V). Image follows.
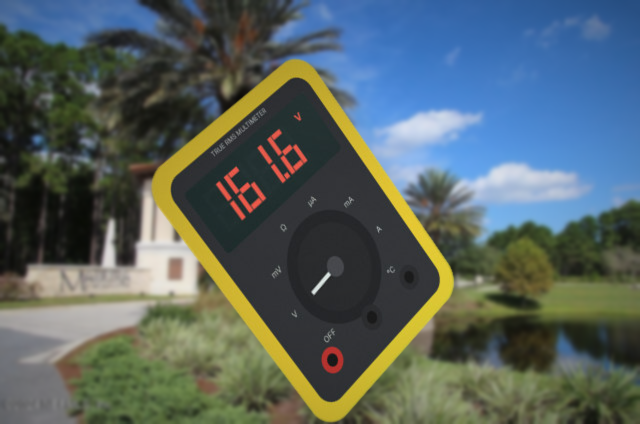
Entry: 161.6V
